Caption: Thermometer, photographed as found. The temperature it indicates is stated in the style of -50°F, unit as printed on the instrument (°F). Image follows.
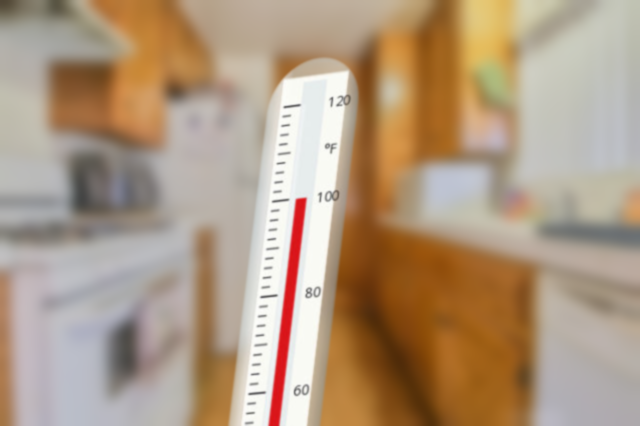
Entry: 100°F
